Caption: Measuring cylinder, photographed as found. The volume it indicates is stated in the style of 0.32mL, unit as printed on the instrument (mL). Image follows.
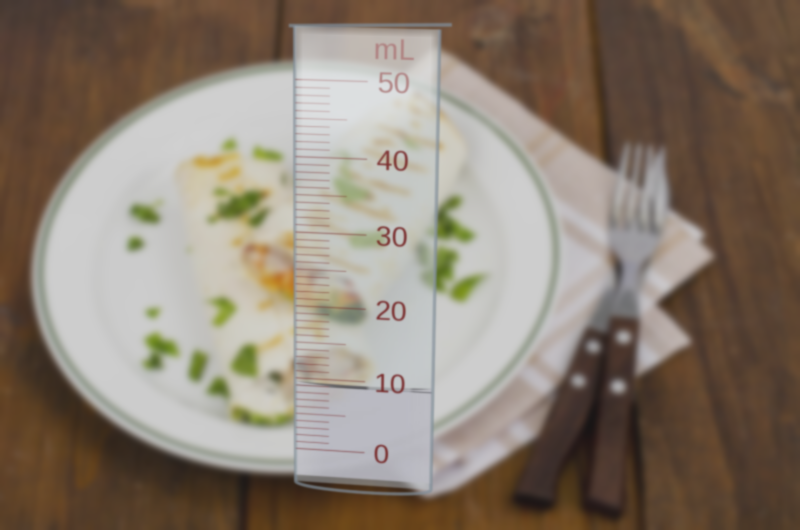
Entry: 9mL
